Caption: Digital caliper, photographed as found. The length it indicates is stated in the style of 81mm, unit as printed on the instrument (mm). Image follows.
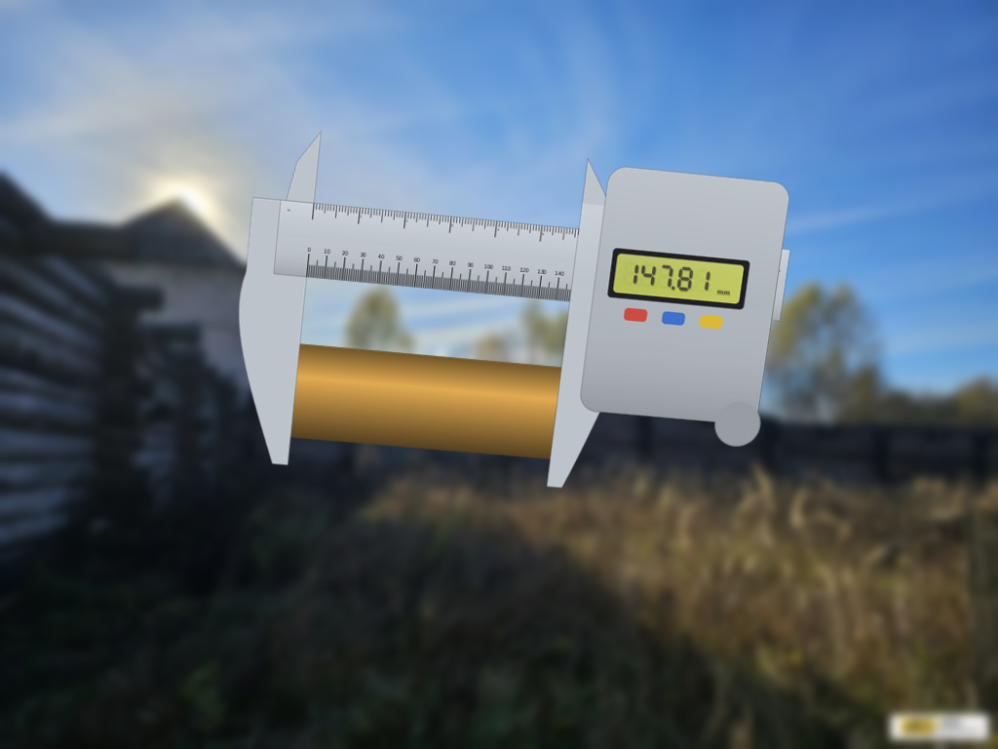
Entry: 147.81mm
